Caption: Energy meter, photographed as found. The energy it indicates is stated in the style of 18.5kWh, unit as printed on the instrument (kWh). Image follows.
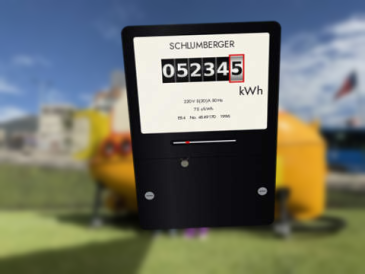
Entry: 5234.5kWh
